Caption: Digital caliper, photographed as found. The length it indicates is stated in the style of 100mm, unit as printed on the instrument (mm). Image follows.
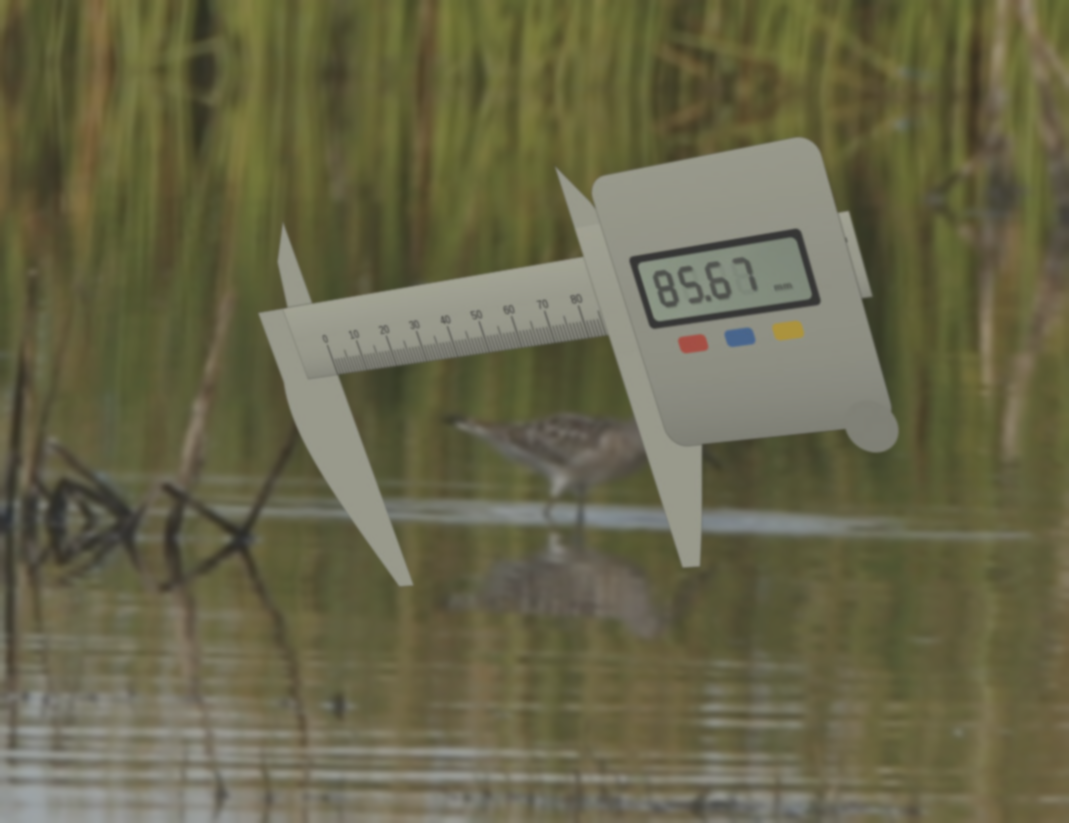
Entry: 85.67mm
